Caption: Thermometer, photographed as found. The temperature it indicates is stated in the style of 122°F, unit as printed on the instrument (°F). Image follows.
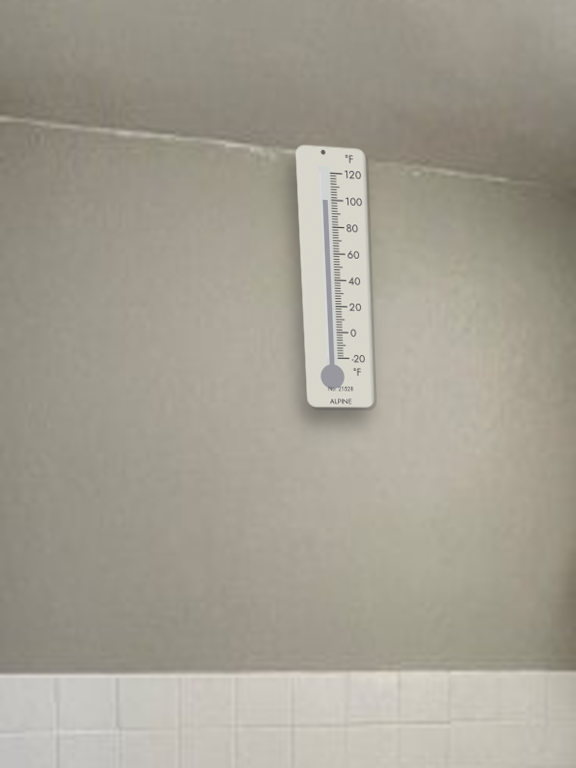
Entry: 100°F
